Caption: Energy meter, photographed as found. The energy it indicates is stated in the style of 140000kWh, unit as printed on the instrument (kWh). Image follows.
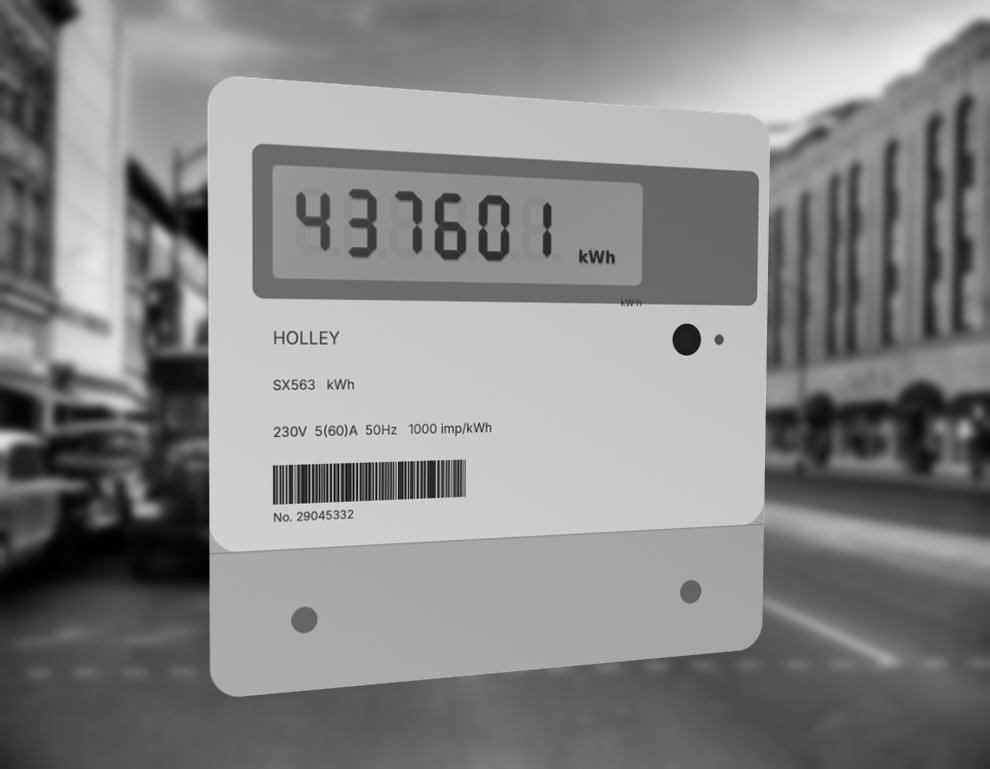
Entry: 437601kWh
